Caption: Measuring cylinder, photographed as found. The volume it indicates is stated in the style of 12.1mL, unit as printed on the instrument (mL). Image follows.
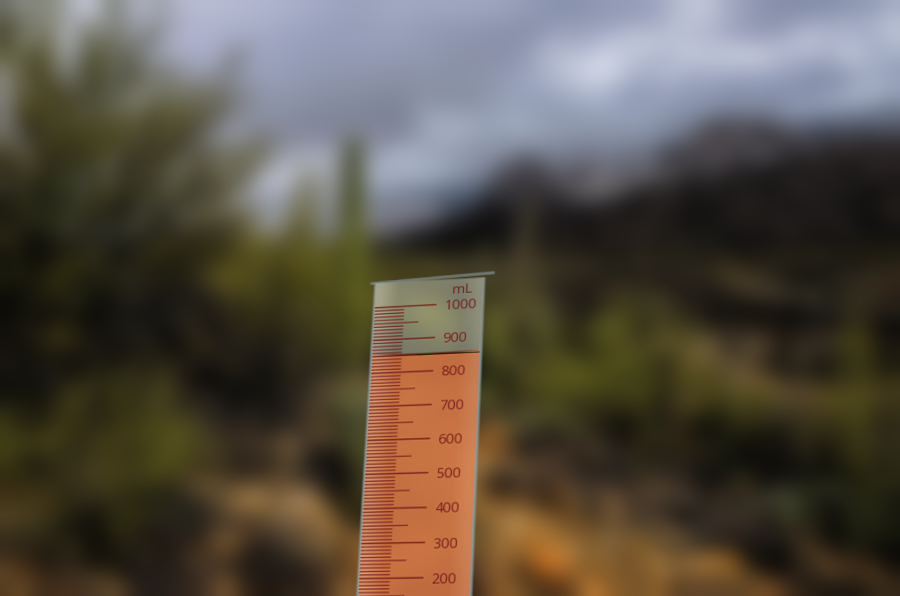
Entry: 850mL
